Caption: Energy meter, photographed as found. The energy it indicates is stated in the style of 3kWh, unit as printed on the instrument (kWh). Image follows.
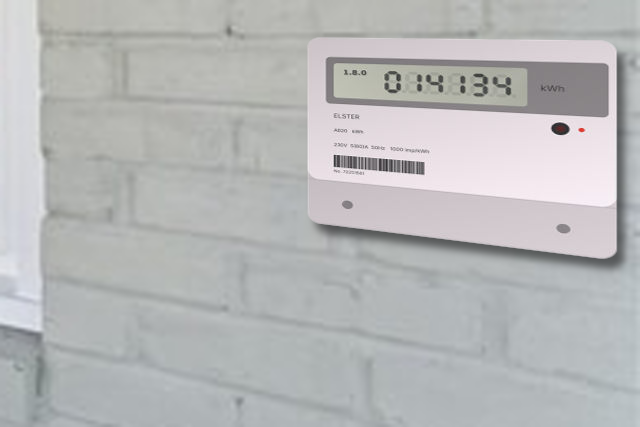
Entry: 14134kWh
